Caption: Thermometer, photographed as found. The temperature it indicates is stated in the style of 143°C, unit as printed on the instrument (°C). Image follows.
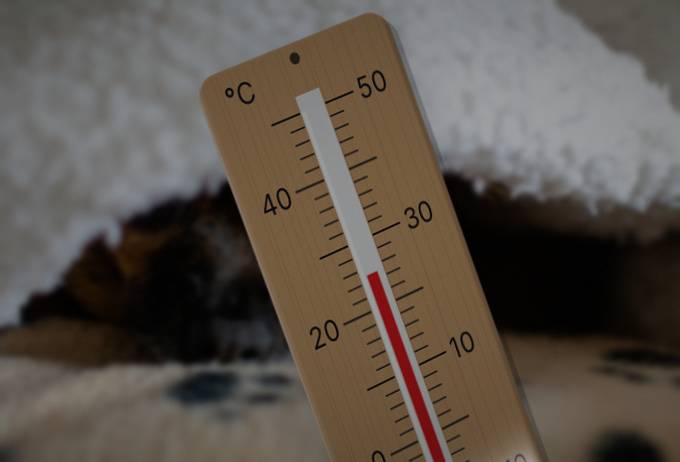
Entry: 25°C
